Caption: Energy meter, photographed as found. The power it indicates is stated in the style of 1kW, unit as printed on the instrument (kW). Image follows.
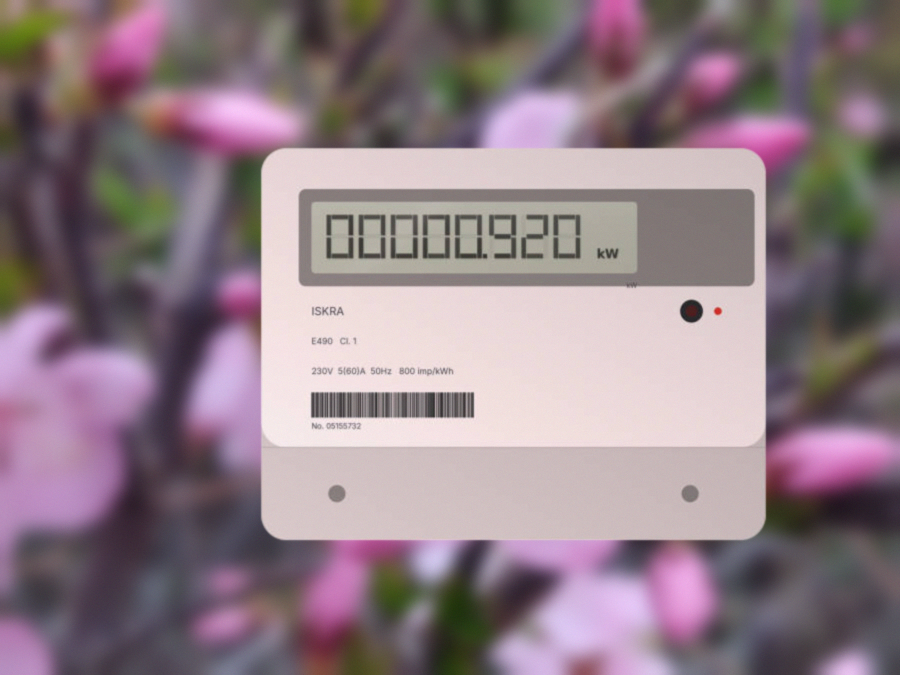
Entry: 0.920kW
